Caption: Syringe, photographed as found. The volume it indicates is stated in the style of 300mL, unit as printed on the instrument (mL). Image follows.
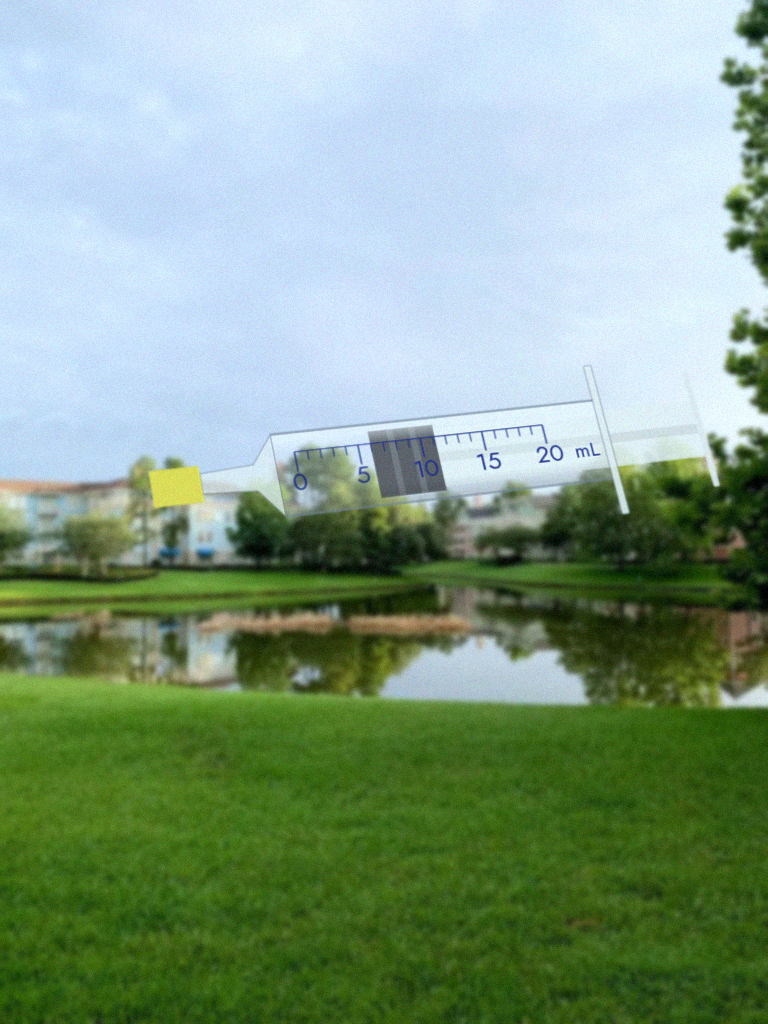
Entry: 6mL
